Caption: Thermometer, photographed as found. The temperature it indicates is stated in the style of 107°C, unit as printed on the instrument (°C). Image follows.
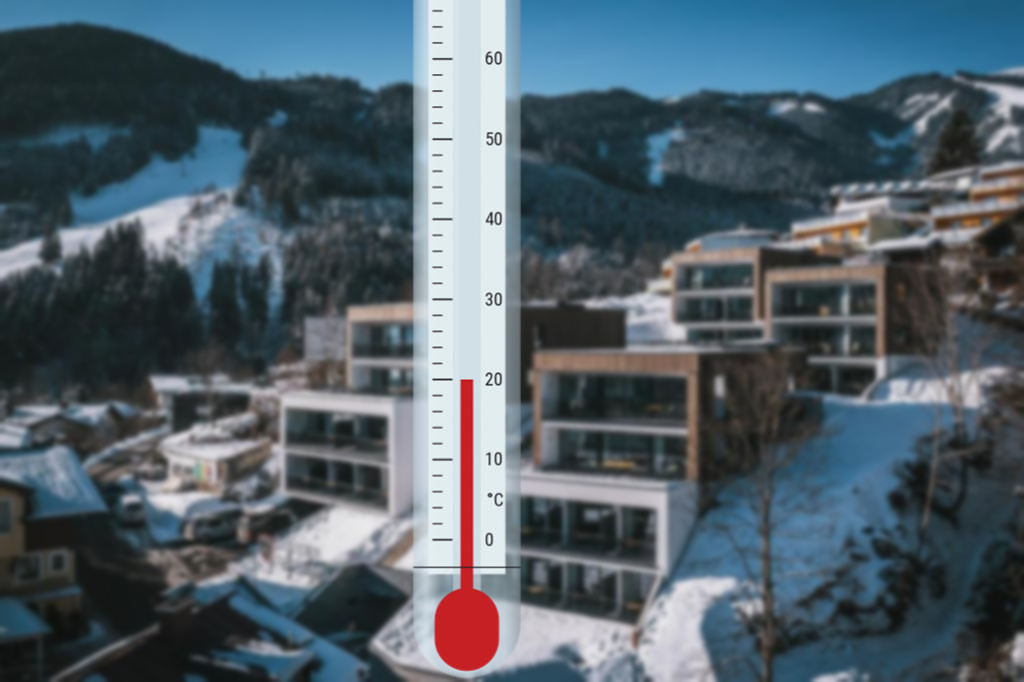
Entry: 20°C
